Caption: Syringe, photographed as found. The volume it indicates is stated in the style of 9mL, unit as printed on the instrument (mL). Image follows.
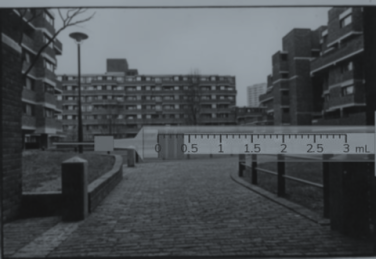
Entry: 0mL
